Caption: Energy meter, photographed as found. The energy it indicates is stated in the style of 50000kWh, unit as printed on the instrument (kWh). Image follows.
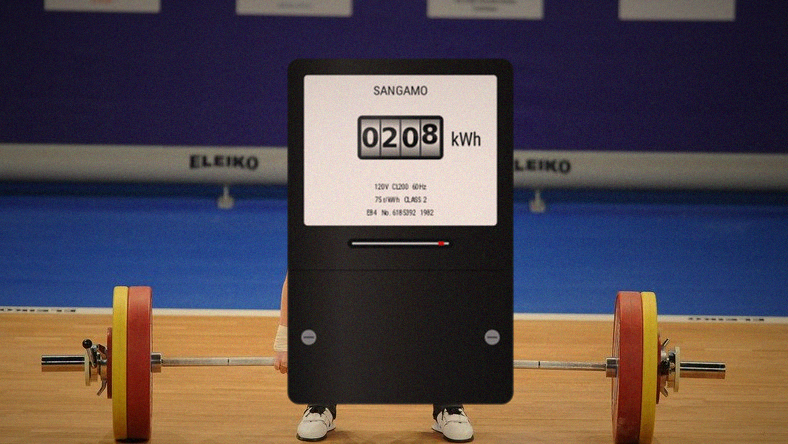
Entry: 208kWh
